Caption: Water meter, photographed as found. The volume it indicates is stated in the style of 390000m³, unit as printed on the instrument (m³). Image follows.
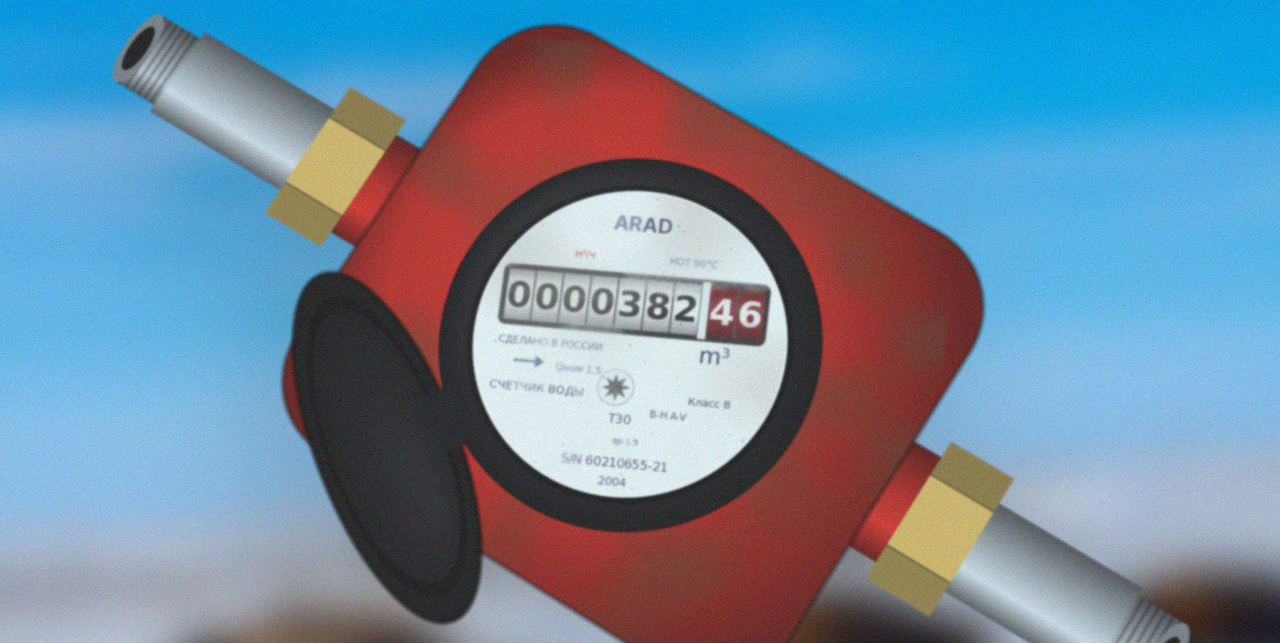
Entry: 382.46m³
